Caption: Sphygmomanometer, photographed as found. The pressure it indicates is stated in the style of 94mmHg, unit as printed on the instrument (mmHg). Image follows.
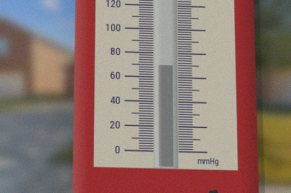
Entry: 70mmHg
